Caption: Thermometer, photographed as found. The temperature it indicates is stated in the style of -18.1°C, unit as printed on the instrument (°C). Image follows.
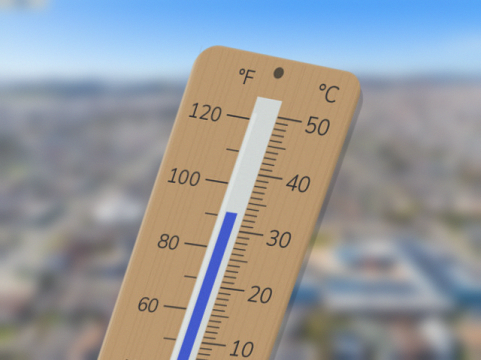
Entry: 33°C
